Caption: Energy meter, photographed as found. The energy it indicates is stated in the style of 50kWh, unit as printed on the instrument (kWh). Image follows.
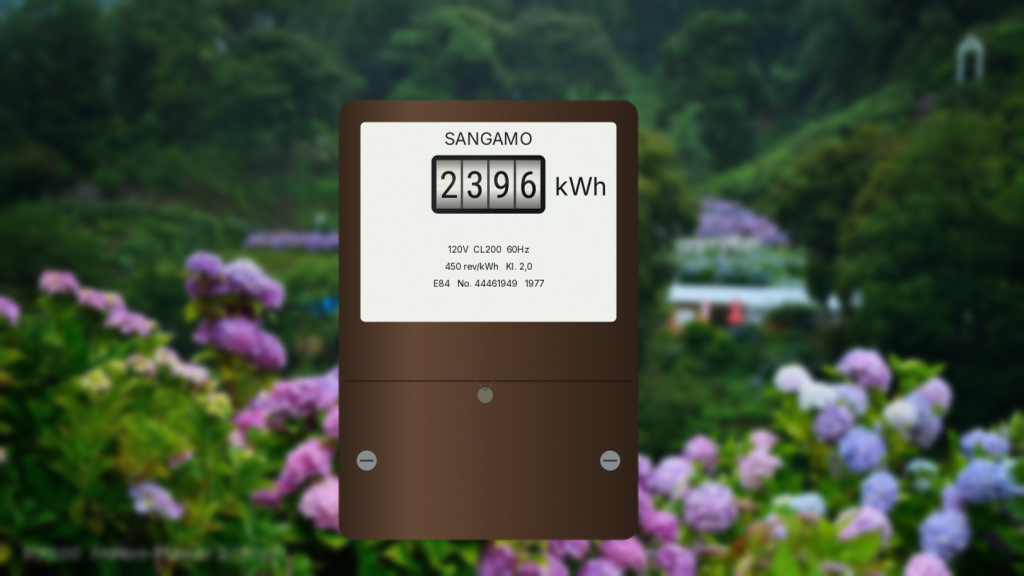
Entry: 2396kWh
